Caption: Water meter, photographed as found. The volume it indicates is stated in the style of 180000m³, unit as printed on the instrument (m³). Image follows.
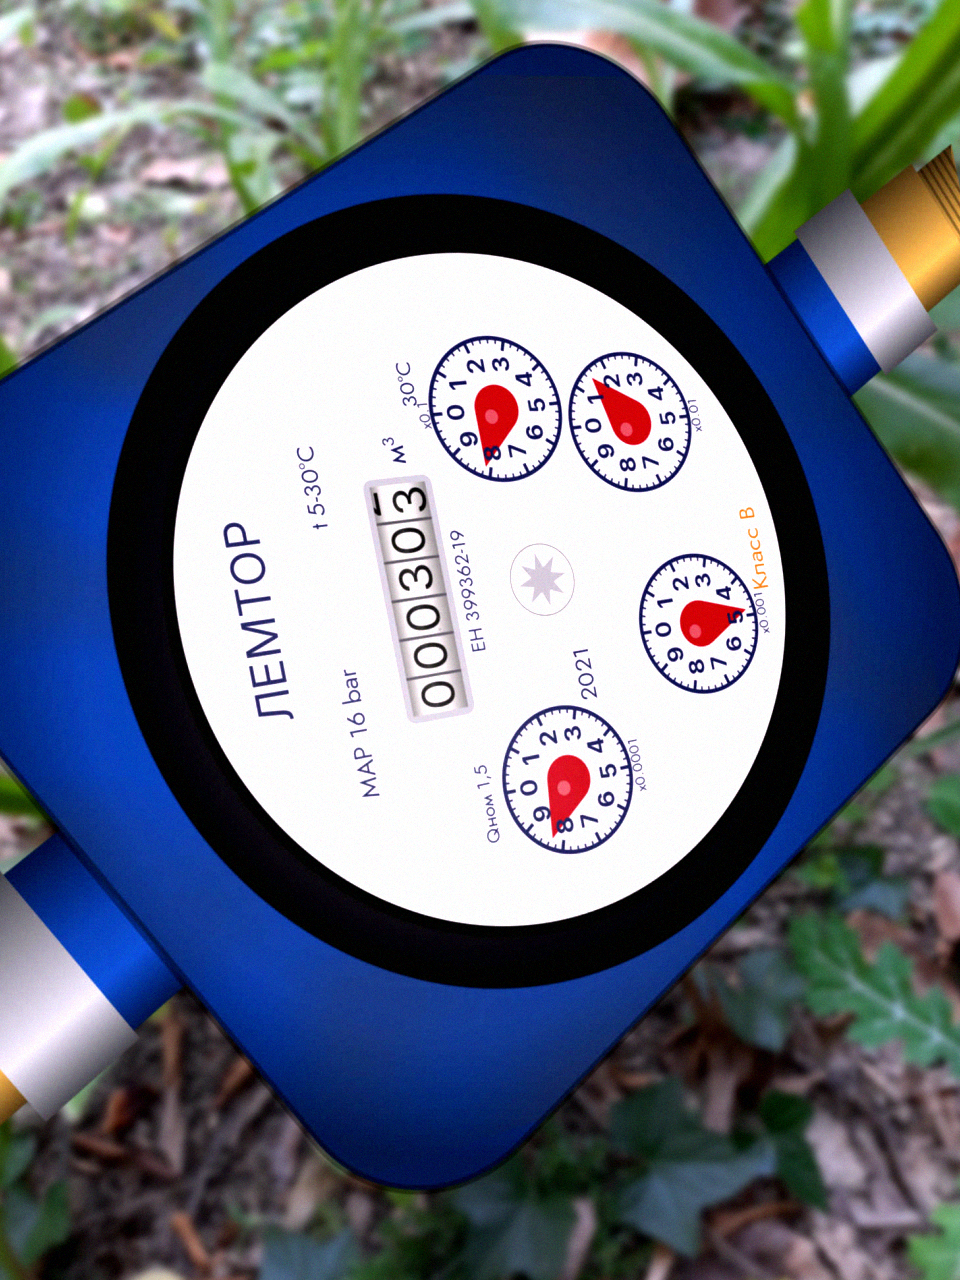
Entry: 302.8148m³
